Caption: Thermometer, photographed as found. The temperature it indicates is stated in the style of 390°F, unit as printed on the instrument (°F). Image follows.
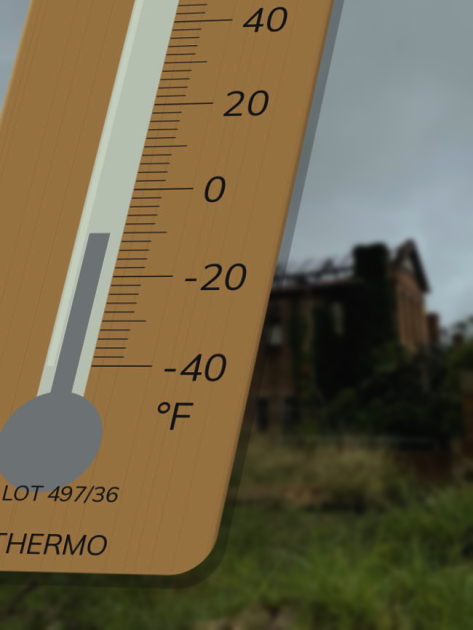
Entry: -10°F
